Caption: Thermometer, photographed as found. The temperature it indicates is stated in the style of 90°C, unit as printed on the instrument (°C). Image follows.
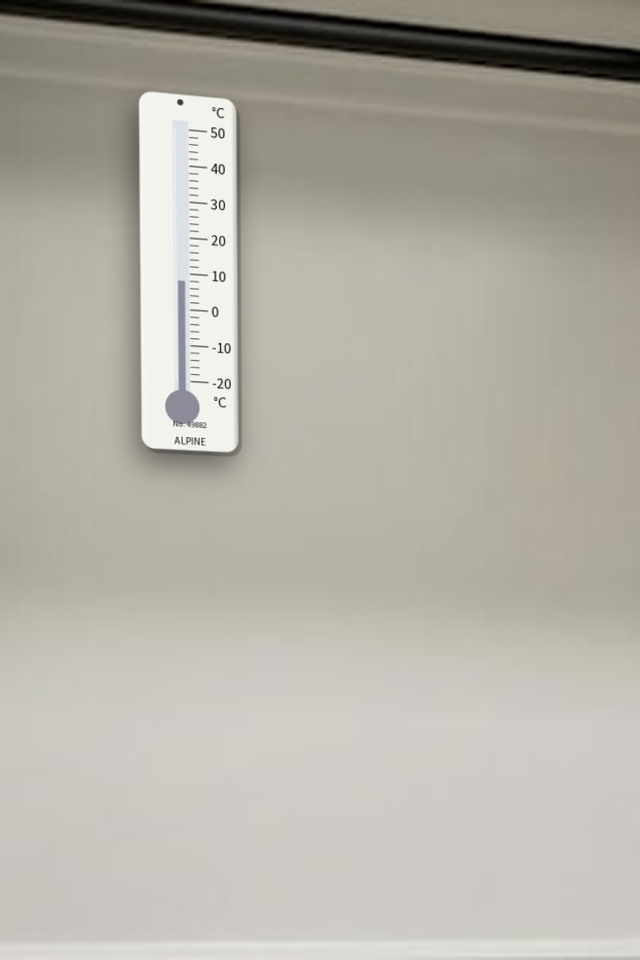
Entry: 8°C
